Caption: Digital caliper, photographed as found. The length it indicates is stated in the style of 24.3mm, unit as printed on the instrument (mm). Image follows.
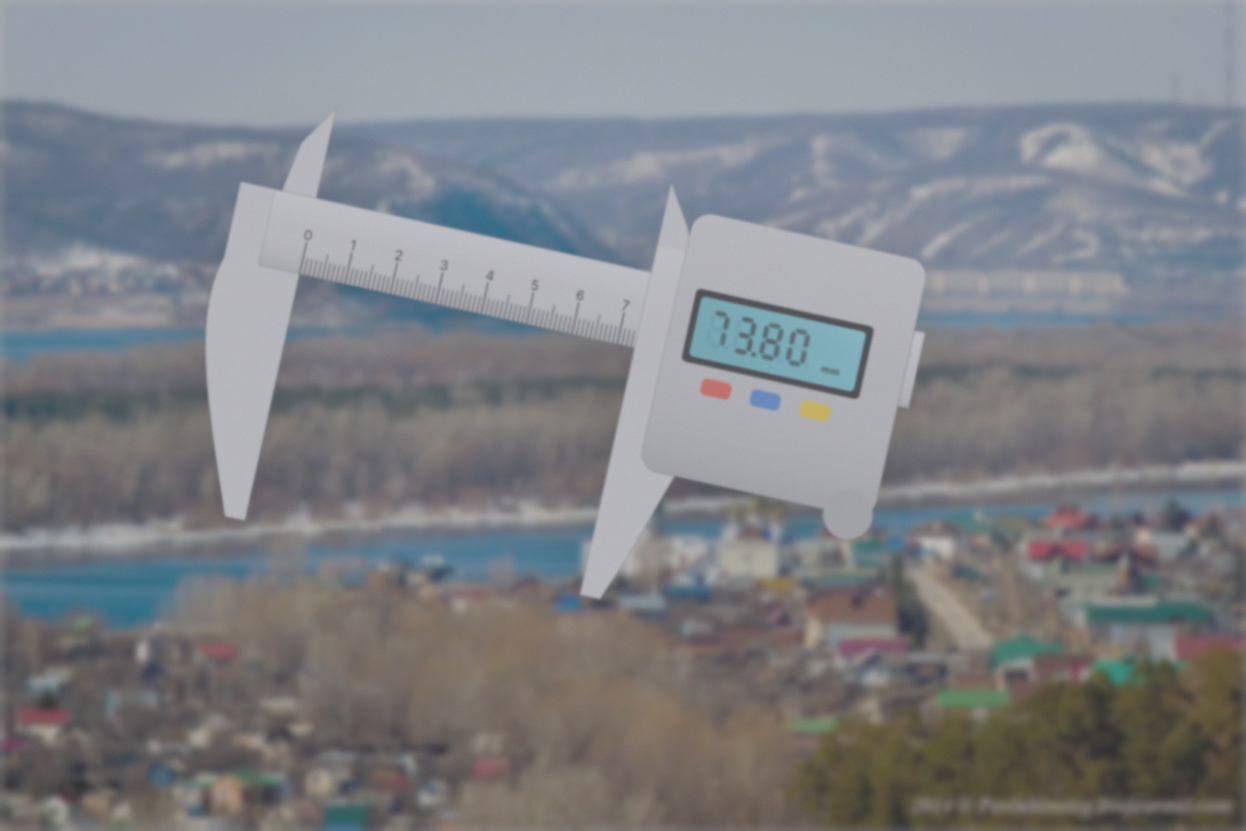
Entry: 73.80mm
